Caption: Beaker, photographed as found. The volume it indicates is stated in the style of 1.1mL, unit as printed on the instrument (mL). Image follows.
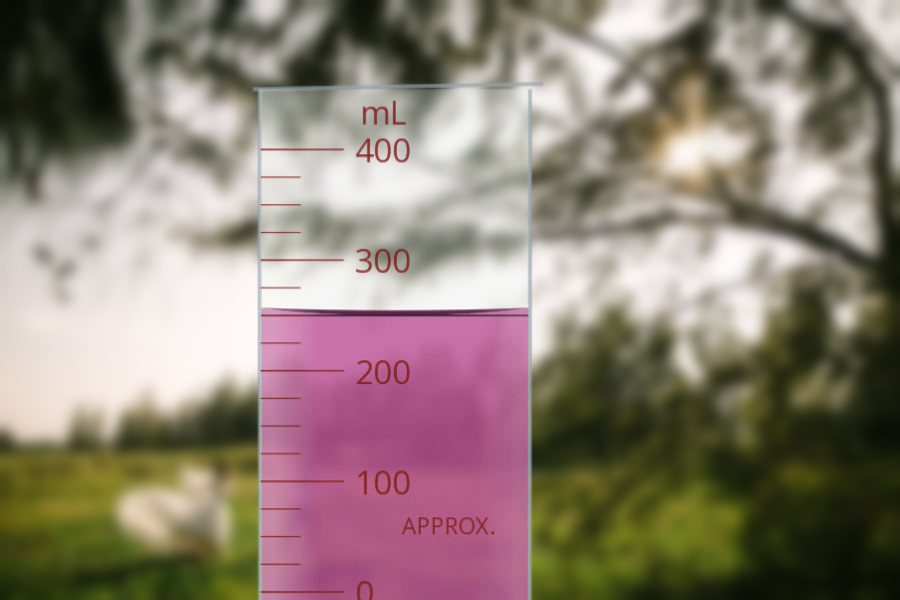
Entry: 250mL
